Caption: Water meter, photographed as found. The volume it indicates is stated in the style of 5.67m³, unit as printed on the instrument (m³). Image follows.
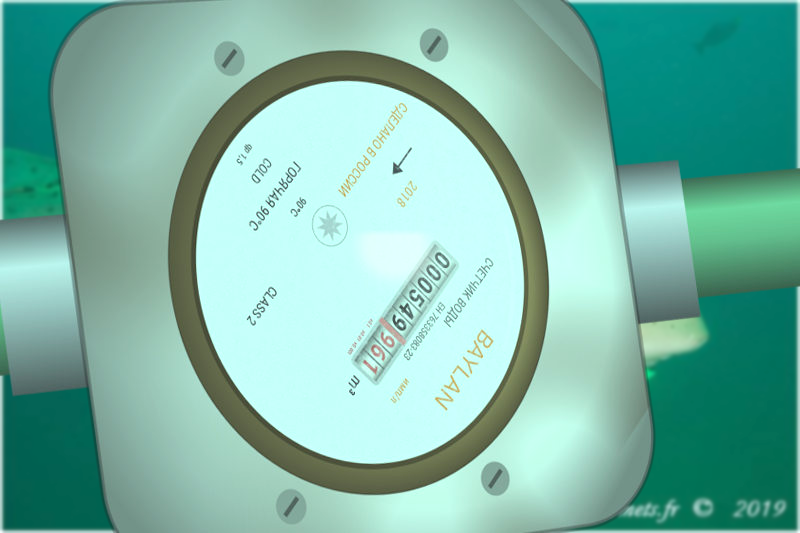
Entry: 549.961m³
